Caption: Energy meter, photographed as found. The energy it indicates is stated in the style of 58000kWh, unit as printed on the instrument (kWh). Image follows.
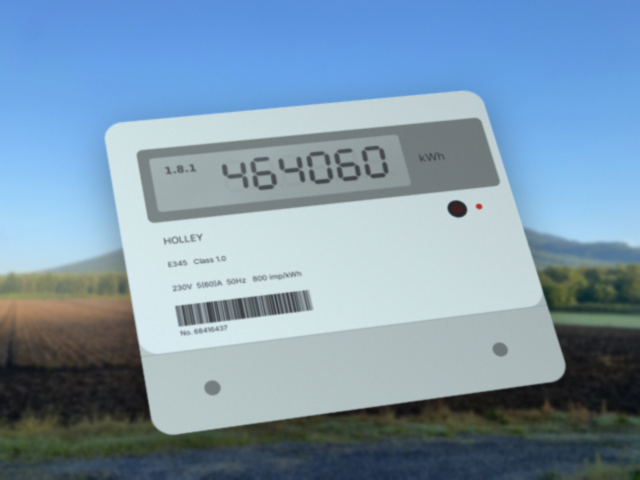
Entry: 464060kWh
